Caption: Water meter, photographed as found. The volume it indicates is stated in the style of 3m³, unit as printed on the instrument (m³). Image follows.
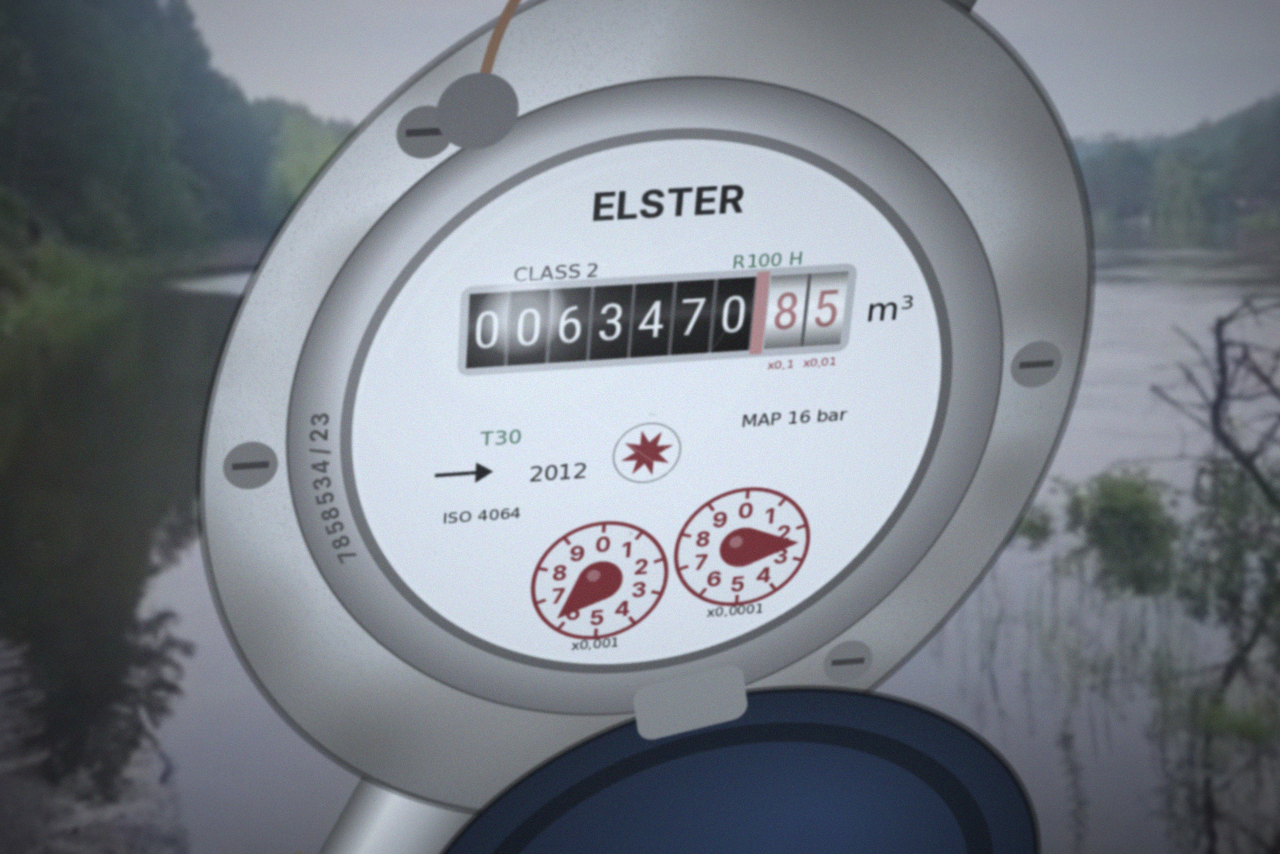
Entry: 63470.8562m³
